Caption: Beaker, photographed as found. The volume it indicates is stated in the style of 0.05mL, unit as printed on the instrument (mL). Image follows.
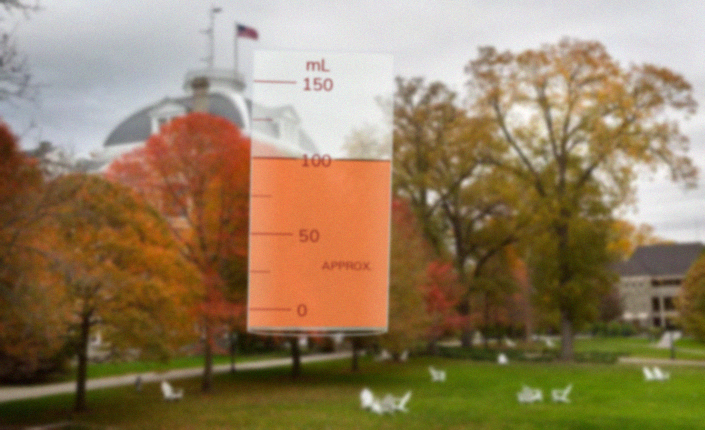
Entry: 100mL
